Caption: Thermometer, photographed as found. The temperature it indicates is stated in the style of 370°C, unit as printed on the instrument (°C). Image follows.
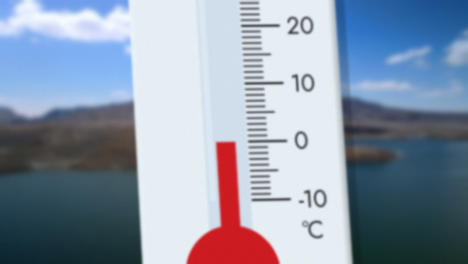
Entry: 0°C
